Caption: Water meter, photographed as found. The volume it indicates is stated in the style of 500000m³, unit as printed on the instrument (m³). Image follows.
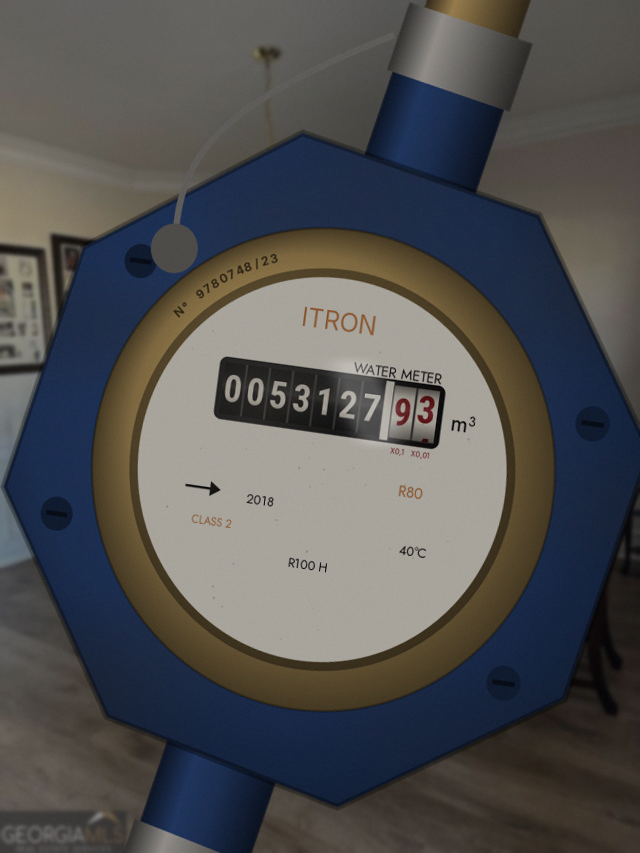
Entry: 53127.93m³
